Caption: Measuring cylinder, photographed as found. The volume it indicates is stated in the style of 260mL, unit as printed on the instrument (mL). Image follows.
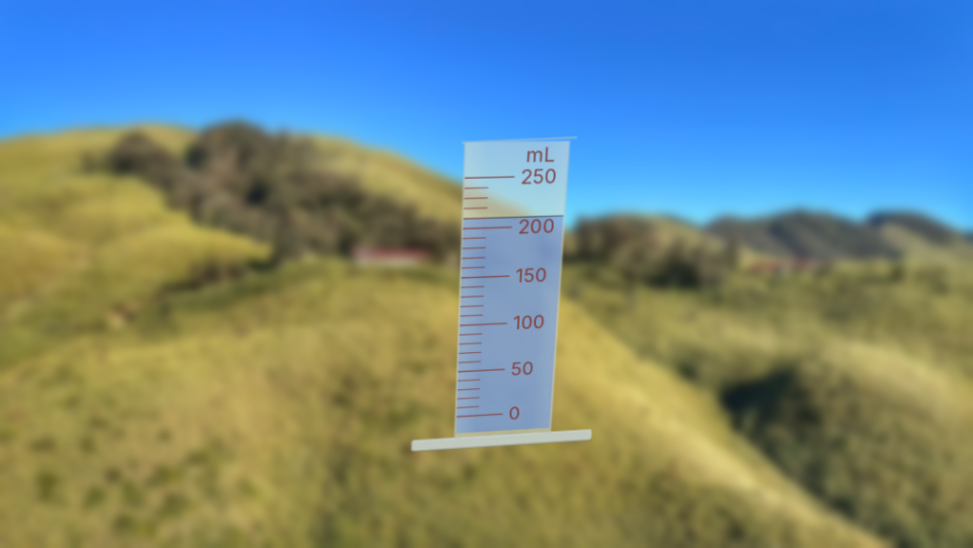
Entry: 210mL
